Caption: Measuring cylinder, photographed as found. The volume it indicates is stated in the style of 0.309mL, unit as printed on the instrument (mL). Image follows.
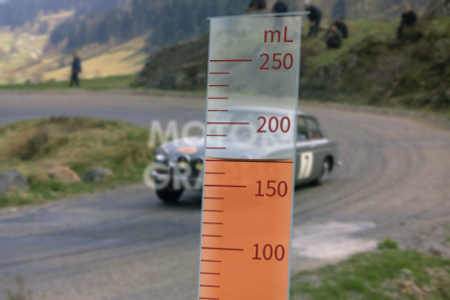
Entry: 170mL
